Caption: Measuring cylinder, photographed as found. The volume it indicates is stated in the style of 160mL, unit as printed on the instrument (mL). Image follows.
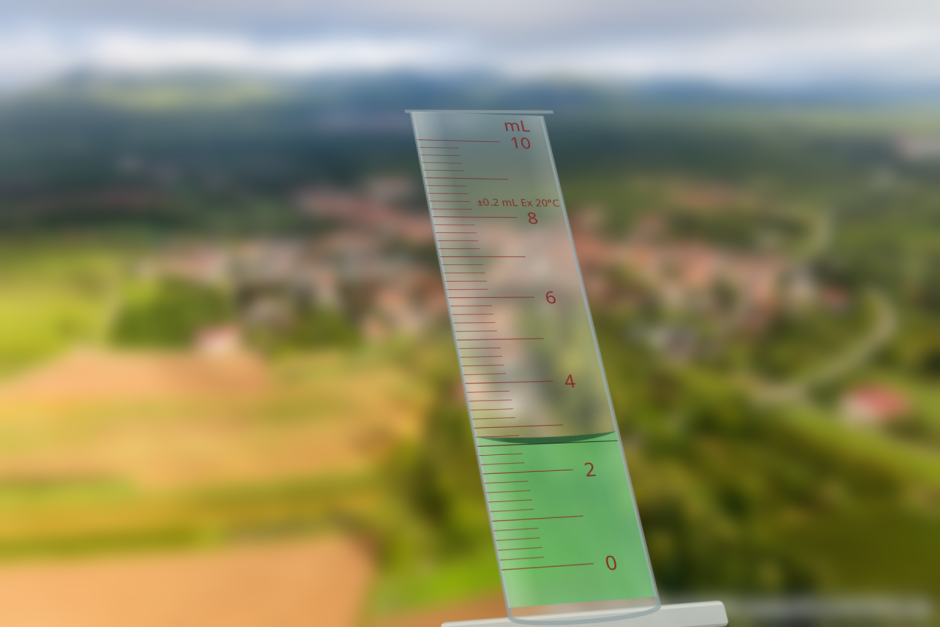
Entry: 2.6mL
